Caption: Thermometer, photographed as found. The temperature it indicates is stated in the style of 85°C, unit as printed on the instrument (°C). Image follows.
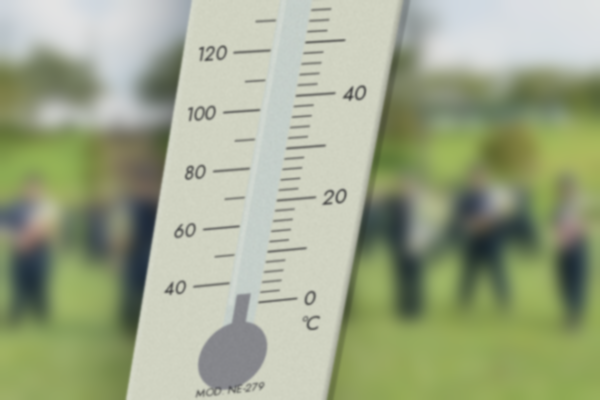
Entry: 2°C
